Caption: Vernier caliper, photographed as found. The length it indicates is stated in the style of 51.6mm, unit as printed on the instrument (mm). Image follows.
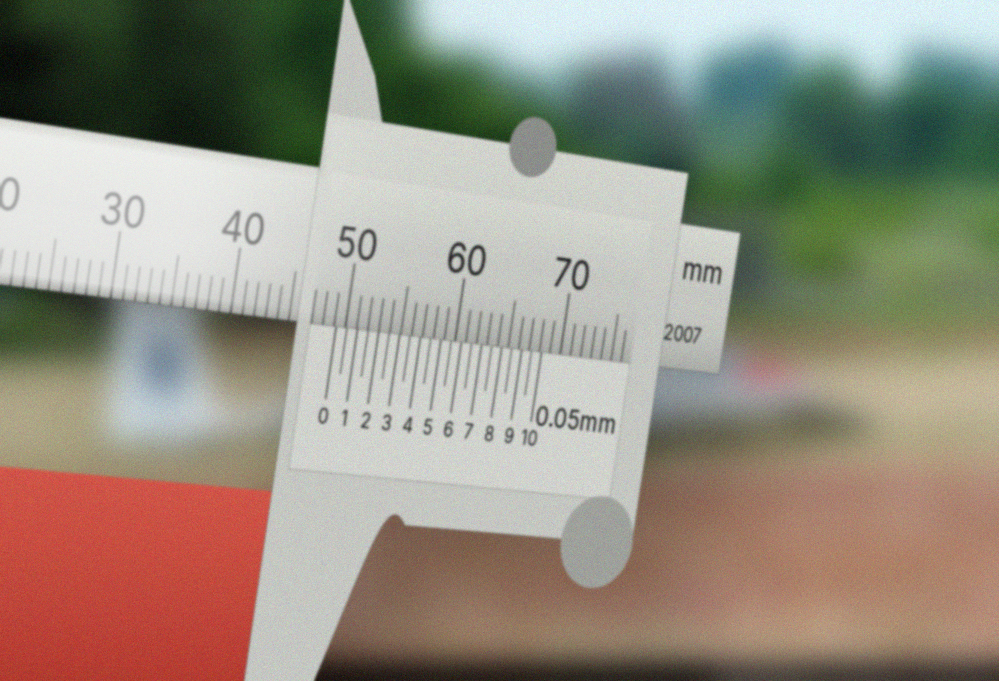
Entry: 49.2mm
